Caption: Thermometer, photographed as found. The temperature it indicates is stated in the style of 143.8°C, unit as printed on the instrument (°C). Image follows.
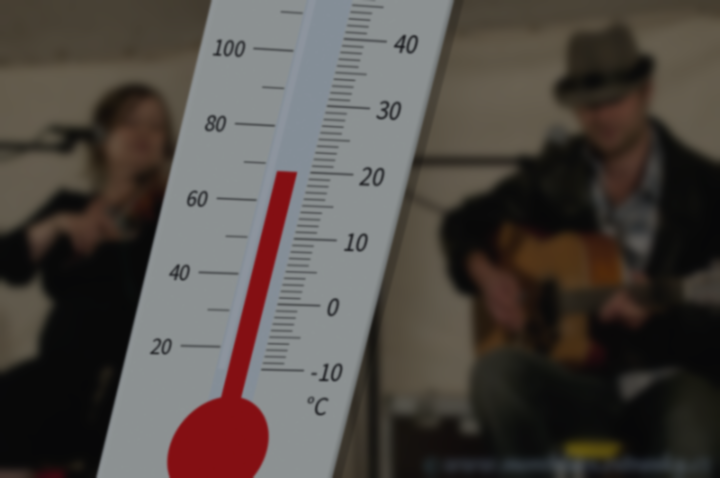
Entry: 20°C
